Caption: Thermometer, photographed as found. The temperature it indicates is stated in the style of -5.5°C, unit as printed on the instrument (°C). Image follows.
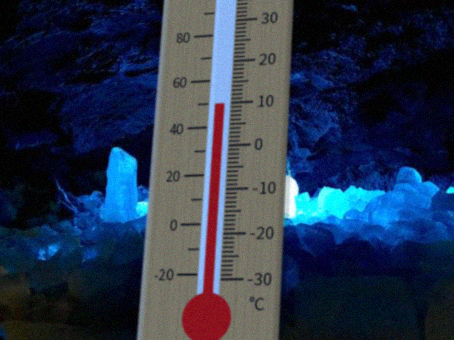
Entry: 10°C
